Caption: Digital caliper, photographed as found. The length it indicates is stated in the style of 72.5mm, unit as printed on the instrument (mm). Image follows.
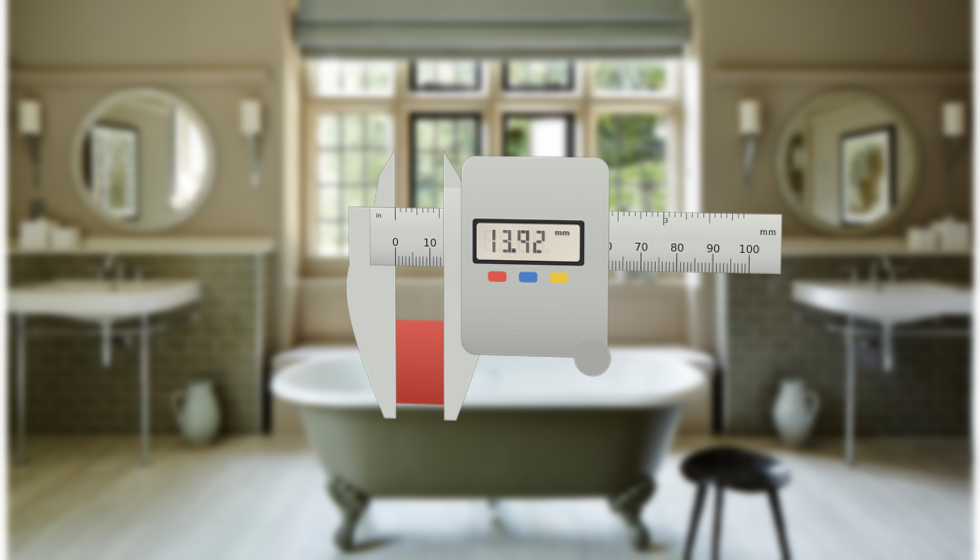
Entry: 13.92mm
